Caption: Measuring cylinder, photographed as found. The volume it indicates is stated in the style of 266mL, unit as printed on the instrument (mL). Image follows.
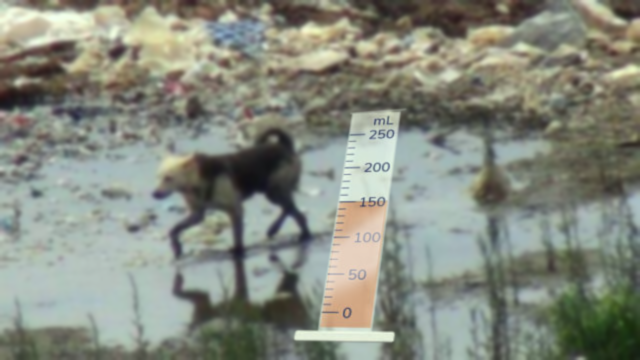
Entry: 150mL
